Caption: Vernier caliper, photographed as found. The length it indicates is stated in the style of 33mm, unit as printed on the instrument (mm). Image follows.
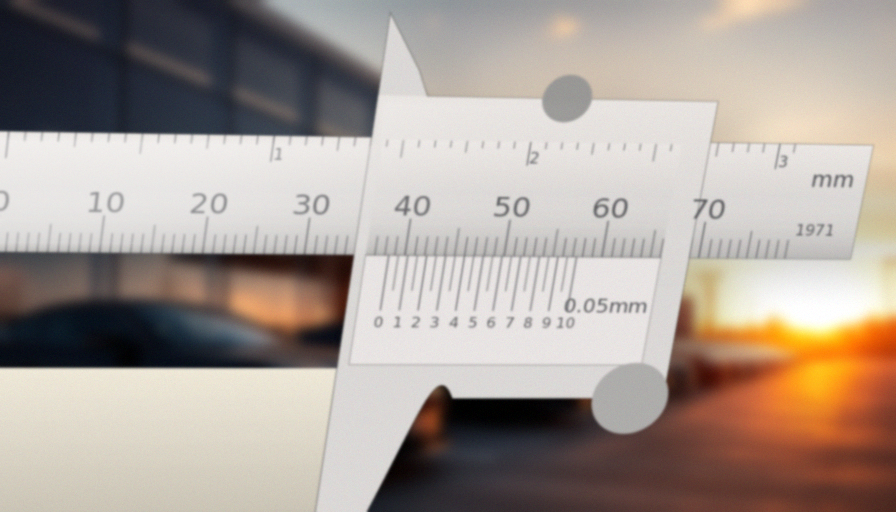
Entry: 38.4mm
